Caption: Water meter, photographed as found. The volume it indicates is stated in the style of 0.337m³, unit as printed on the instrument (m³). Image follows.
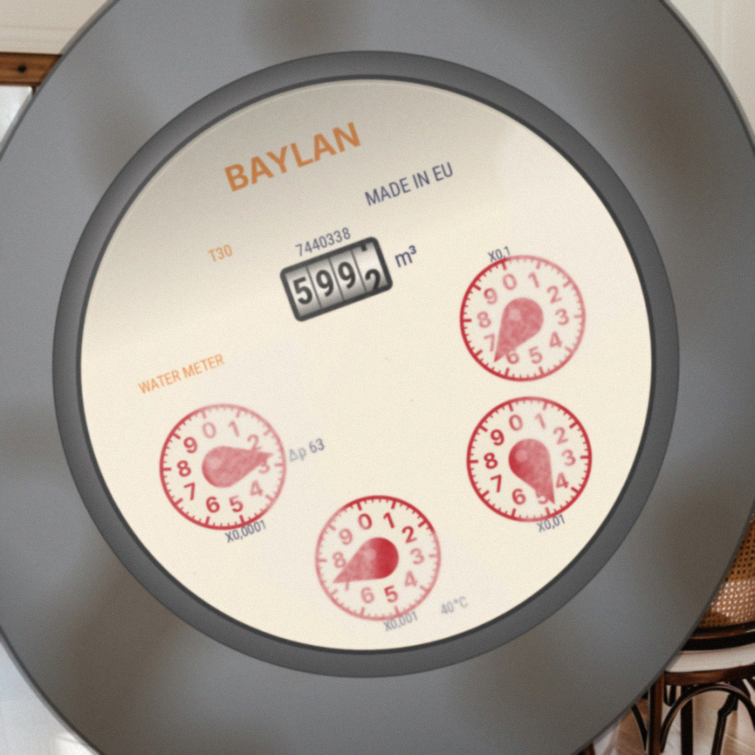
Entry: 5991.6472m³
